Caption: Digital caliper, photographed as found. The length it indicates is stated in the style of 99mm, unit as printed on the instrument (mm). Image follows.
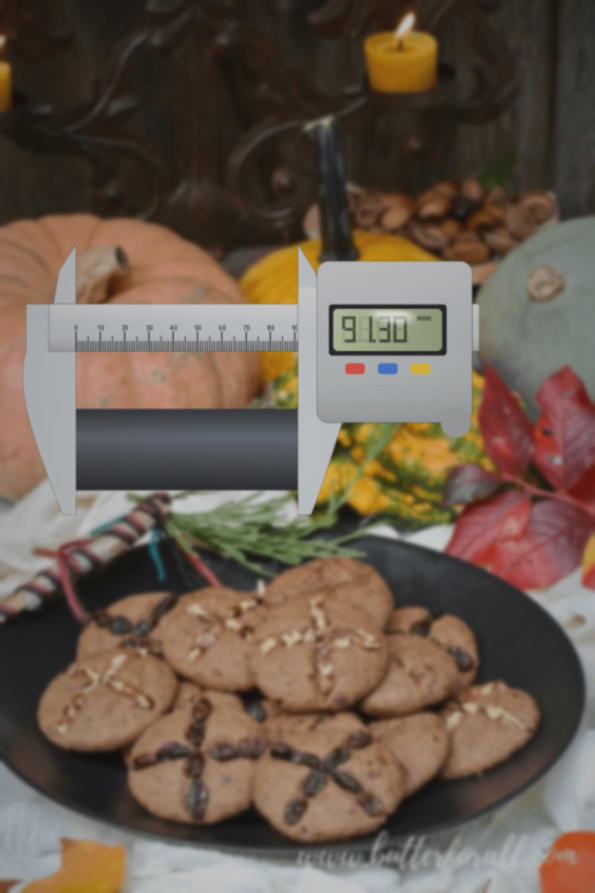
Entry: 91.30mm
